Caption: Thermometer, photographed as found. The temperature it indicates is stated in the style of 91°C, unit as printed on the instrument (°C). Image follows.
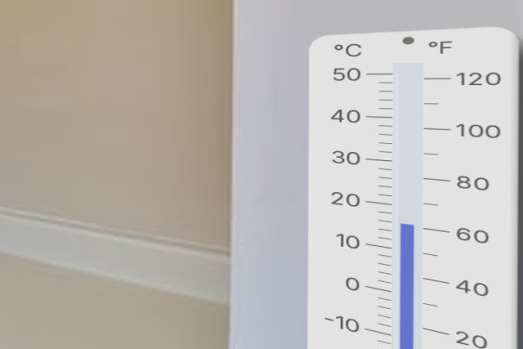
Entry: 16°C
